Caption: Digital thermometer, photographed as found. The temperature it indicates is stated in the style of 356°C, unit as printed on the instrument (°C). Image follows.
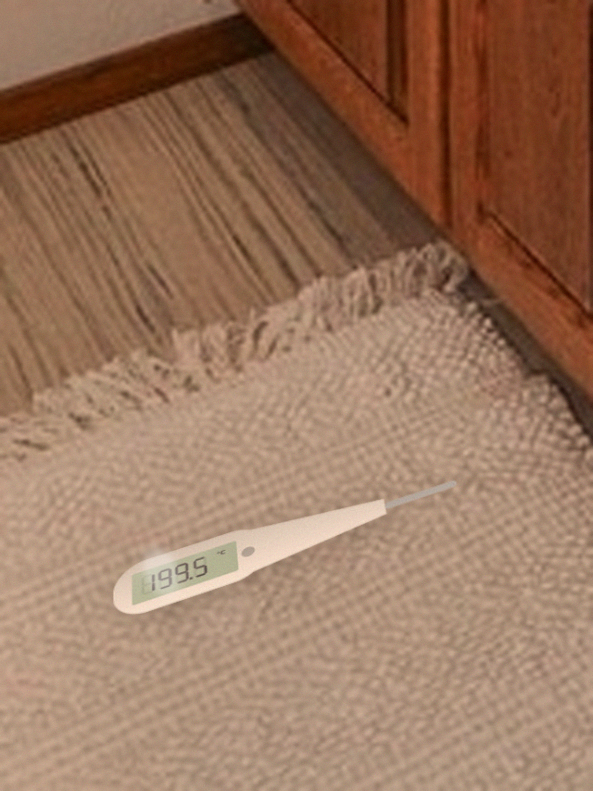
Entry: 199.5°C
